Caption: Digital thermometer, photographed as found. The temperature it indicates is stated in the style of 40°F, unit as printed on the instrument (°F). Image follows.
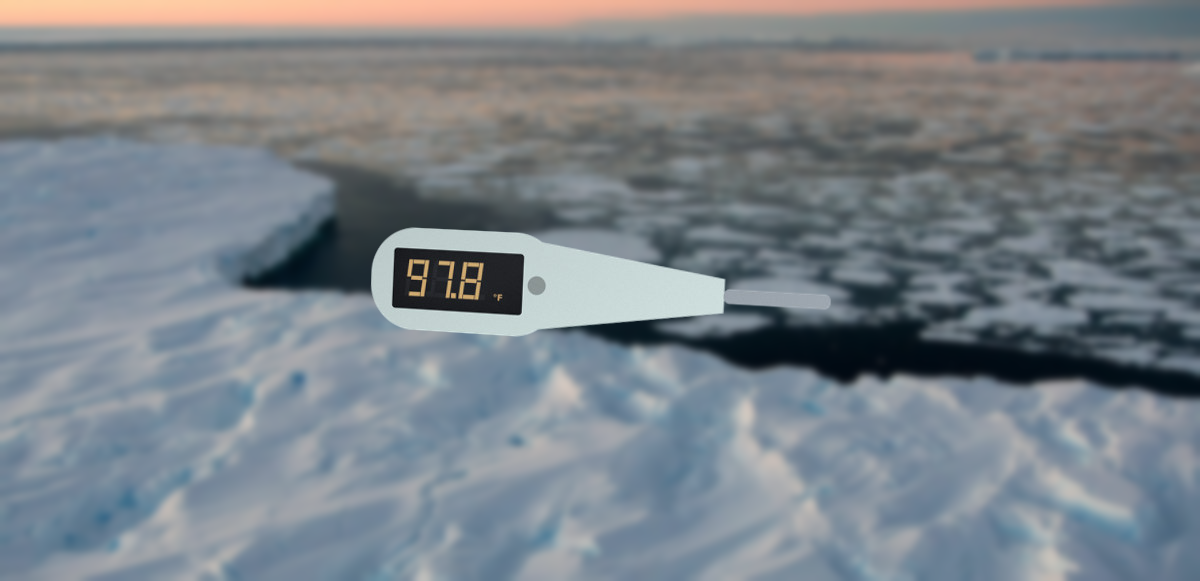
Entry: 97.8°F
